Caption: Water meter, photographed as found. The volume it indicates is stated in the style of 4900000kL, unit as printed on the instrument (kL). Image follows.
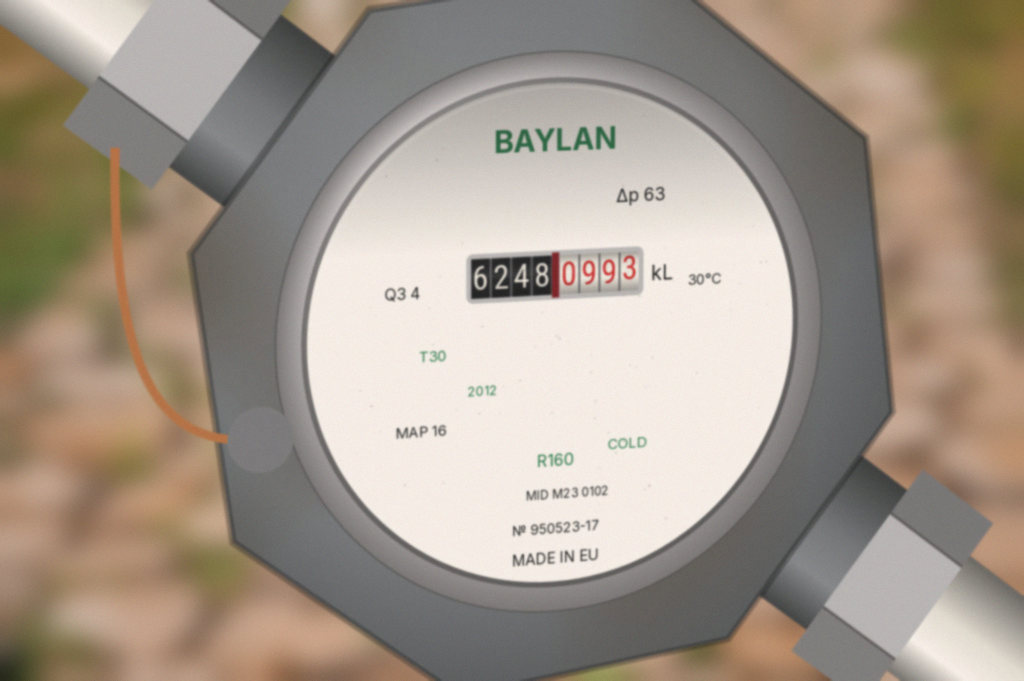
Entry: 6248.0993kL
